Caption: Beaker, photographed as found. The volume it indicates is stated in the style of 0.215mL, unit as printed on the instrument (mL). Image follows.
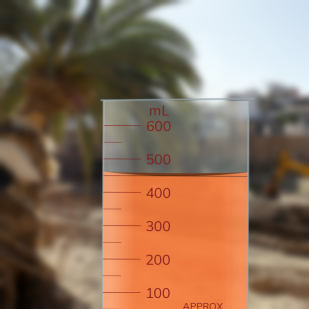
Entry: 450mL
